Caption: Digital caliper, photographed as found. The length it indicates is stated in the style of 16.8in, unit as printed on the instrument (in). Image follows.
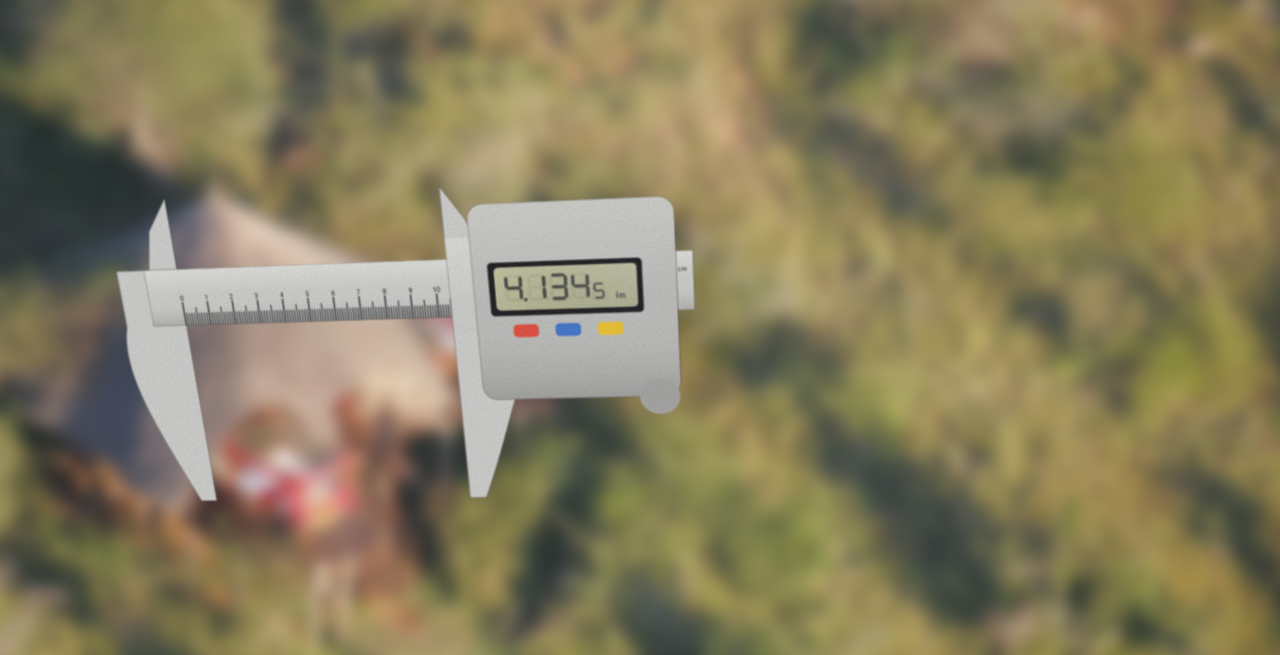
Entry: 4.1345in
